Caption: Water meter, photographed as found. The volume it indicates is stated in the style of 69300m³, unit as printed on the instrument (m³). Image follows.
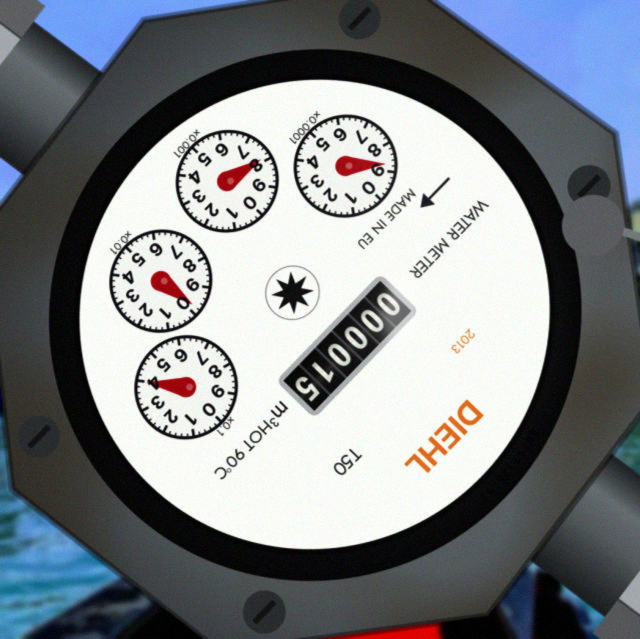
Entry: 15.3978m³
